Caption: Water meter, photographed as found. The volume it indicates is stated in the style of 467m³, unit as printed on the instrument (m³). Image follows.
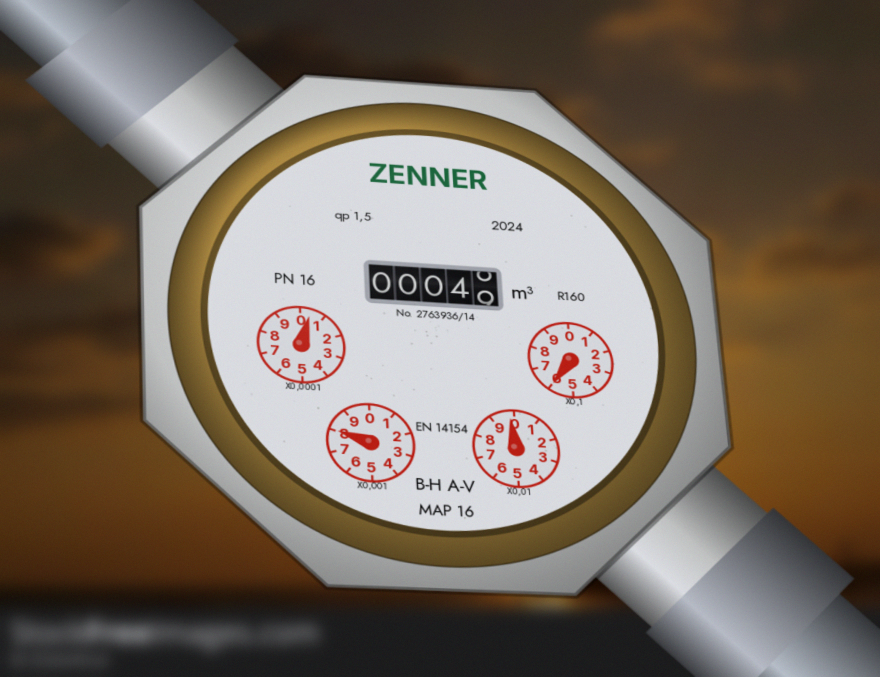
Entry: 48.5980m³
